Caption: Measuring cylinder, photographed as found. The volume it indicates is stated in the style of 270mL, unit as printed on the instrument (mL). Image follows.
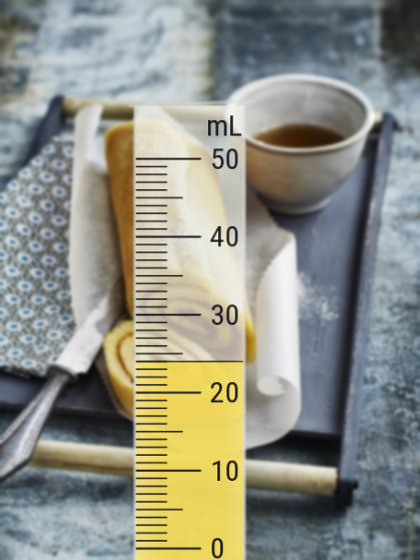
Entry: 24mL
